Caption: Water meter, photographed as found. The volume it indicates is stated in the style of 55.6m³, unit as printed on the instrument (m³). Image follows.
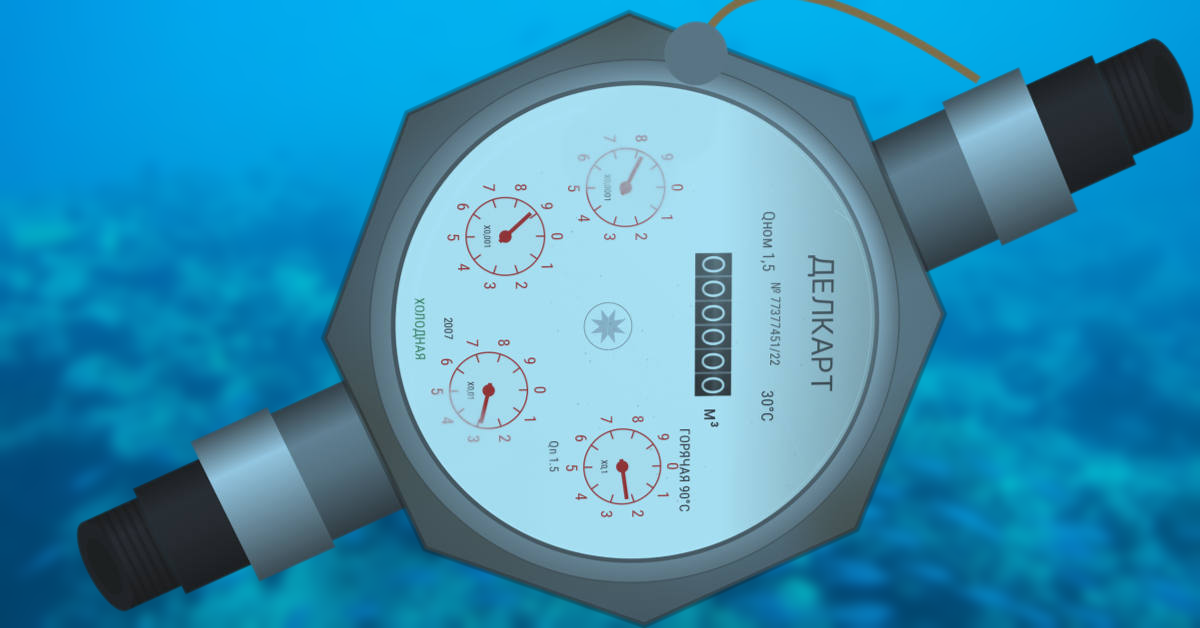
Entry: 0.2288m³
